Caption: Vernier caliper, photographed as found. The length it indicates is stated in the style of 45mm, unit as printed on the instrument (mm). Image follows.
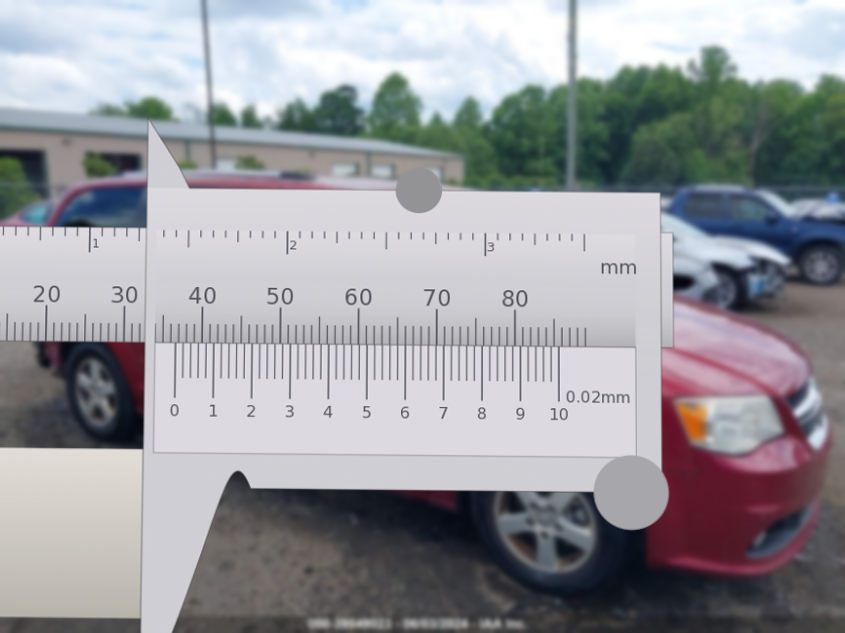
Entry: 36.6mm
